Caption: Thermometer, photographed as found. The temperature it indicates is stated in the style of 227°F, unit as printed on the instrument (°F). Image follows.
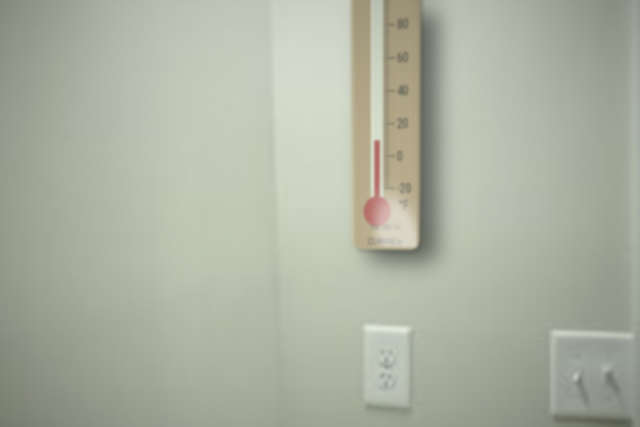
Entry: 10°F
